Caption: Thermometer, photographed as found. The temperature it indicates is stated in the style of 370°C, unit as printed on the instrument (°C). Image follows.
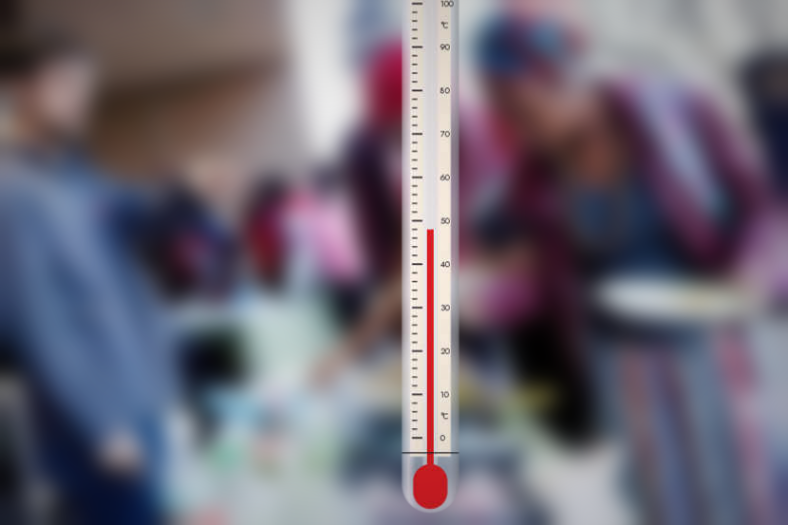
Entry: 48°C
